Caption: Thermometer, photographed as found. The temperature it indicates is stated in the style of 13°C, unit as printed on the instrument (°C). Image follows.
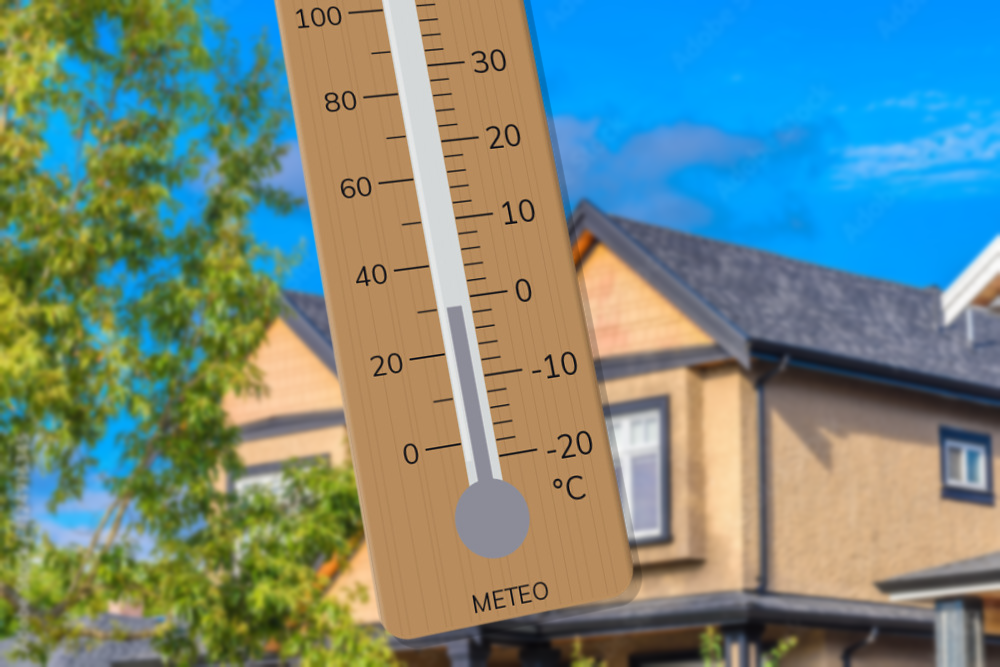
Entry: -1°C
